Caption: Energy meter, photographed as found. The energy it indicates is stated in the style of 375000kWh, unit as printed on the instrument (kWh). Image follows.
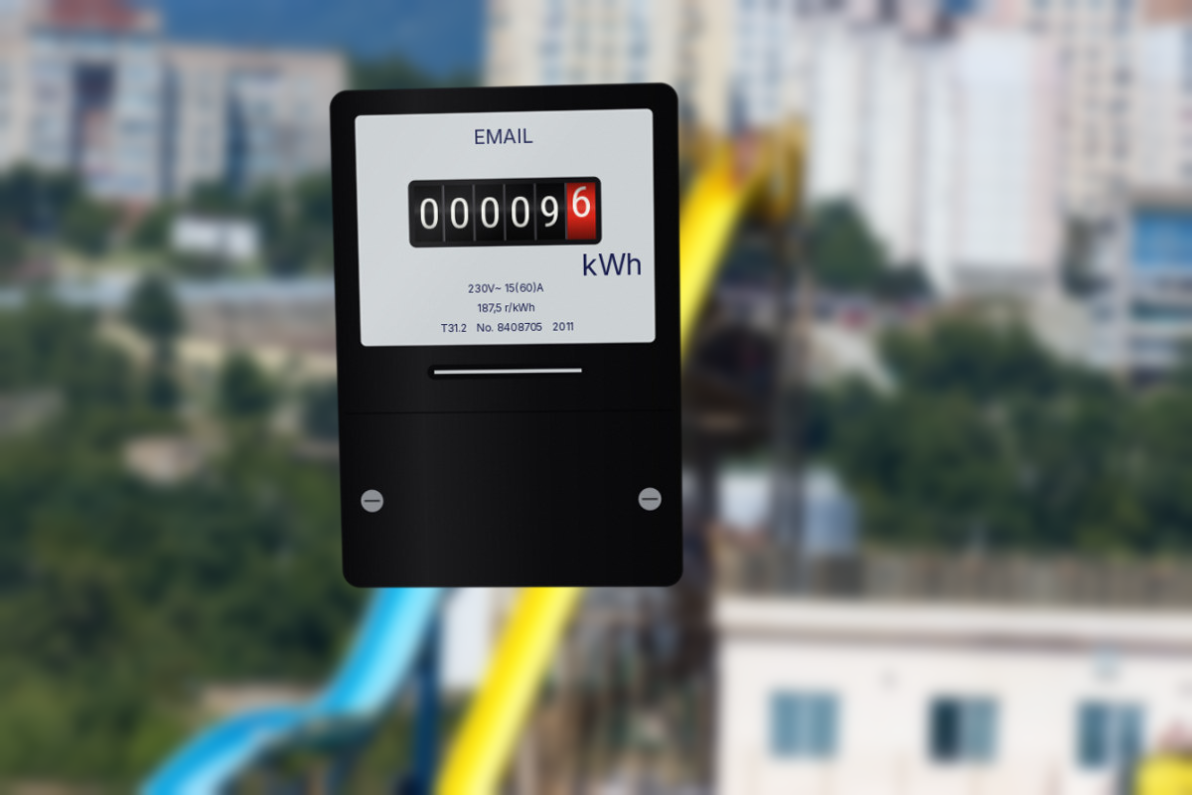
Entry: 9.6kWh
